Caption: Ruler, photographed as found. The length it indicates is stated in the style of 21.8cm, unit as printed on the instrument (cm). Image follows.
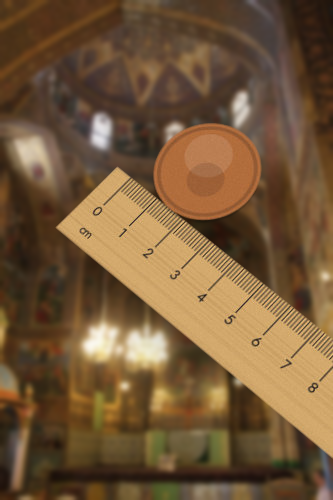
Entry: 3cm
